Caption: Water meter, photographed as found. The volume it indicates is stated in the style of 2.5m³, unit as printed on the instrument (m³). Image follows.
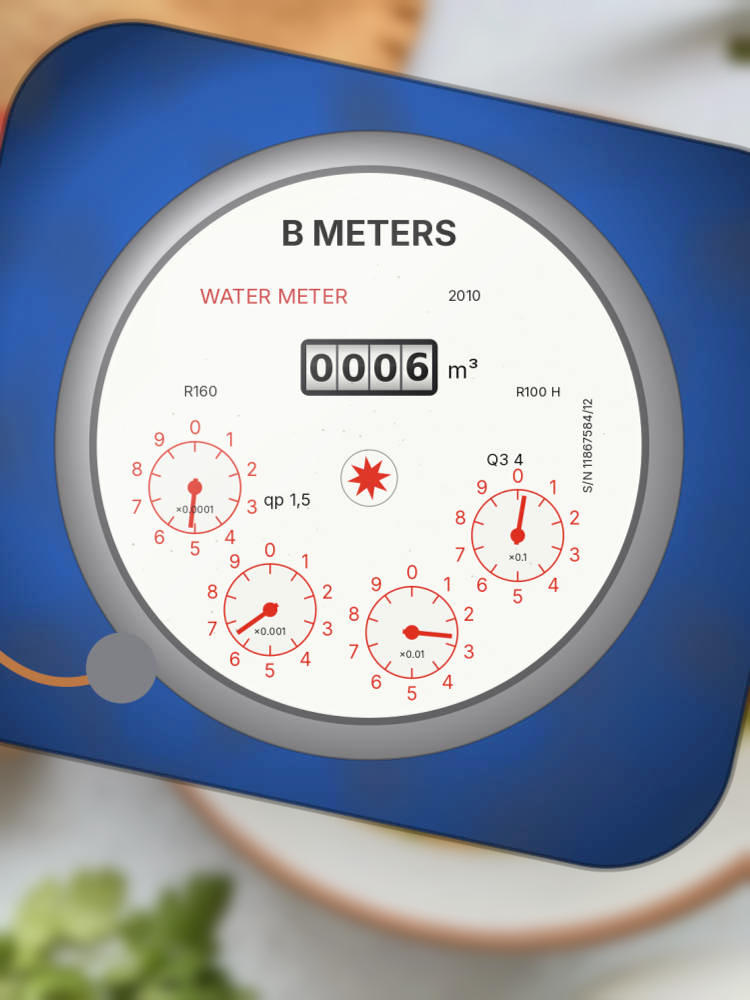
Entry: 6.0265m³
